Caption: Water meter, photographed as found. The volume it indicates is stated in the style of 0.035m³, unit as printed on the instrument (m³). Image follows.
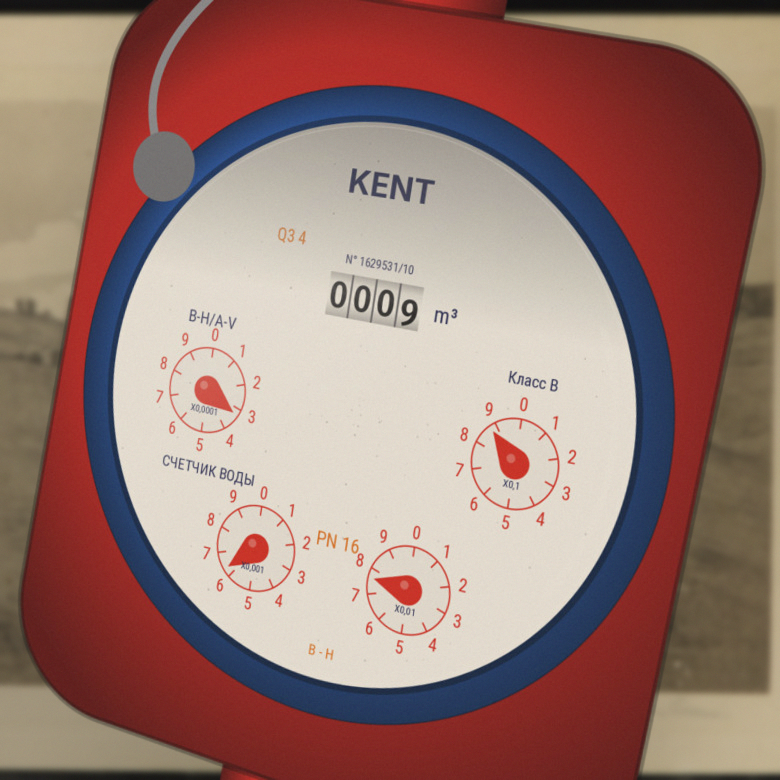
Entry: 8.8763m³
